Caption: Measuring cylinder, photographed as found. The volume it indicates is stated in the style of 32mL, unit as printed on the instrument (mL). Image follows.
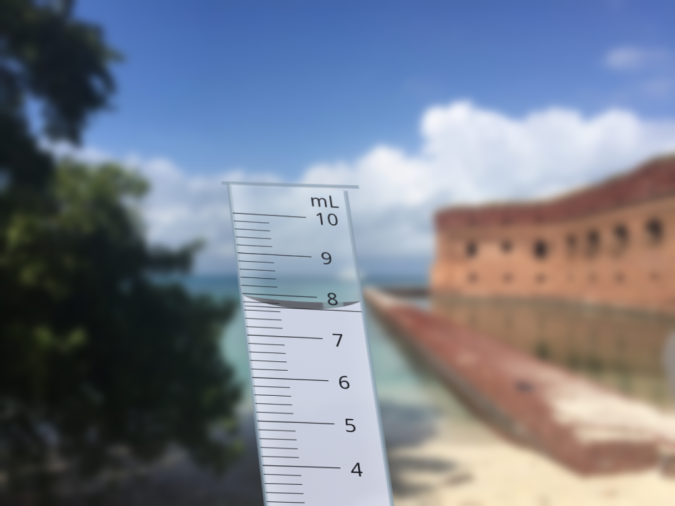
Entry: 7.7mL
